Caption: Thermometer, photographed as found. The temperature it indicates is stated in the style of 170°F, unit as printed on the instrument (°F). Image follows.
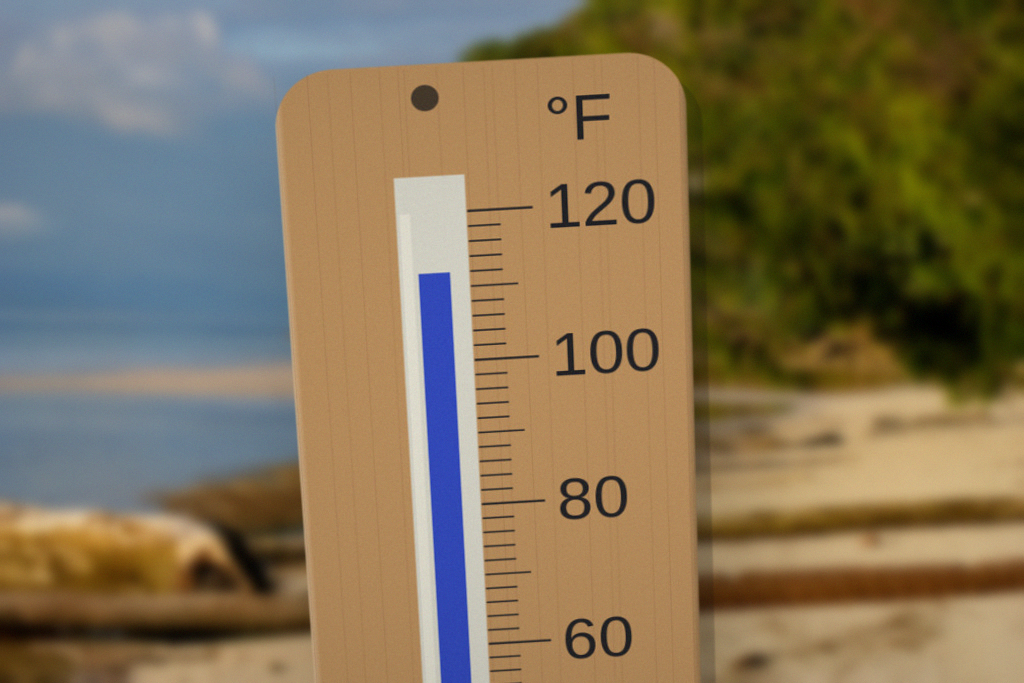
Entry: 112°F
